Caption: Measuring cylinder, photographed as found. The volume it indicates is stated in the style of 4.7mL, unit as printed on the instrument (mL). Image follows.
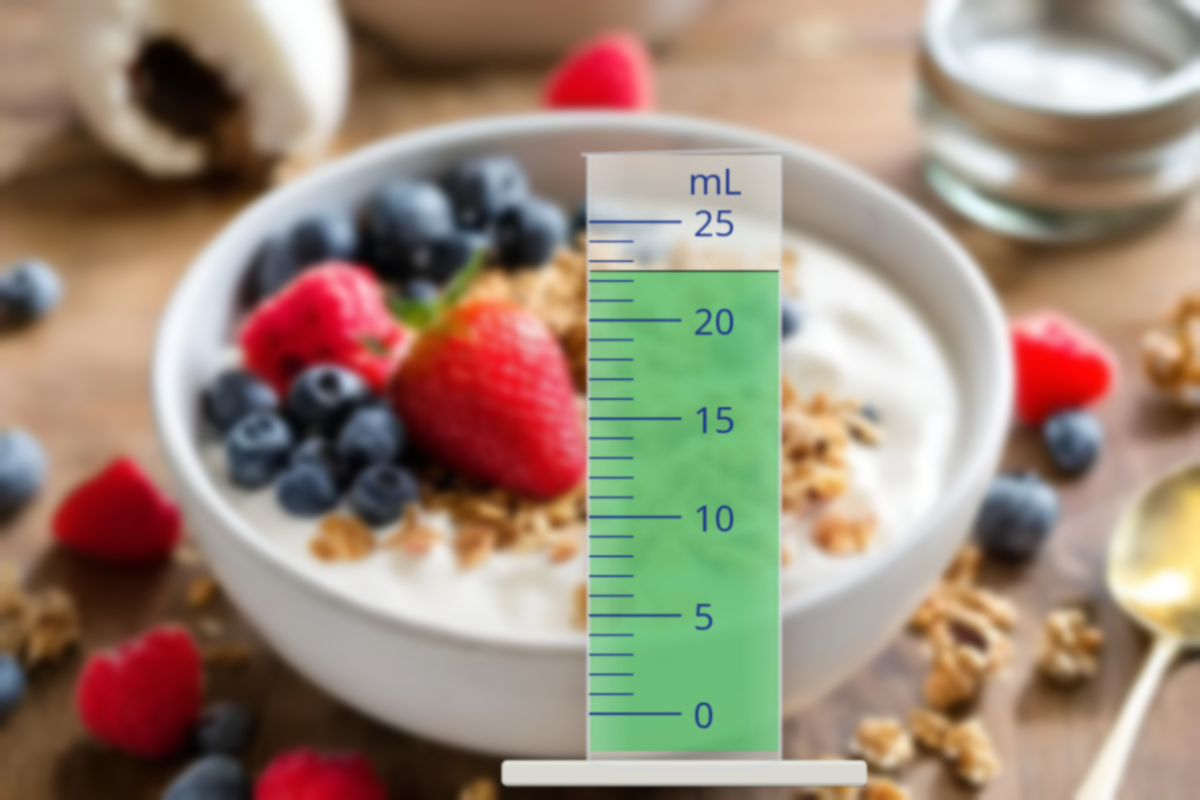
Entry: 22.5mL
